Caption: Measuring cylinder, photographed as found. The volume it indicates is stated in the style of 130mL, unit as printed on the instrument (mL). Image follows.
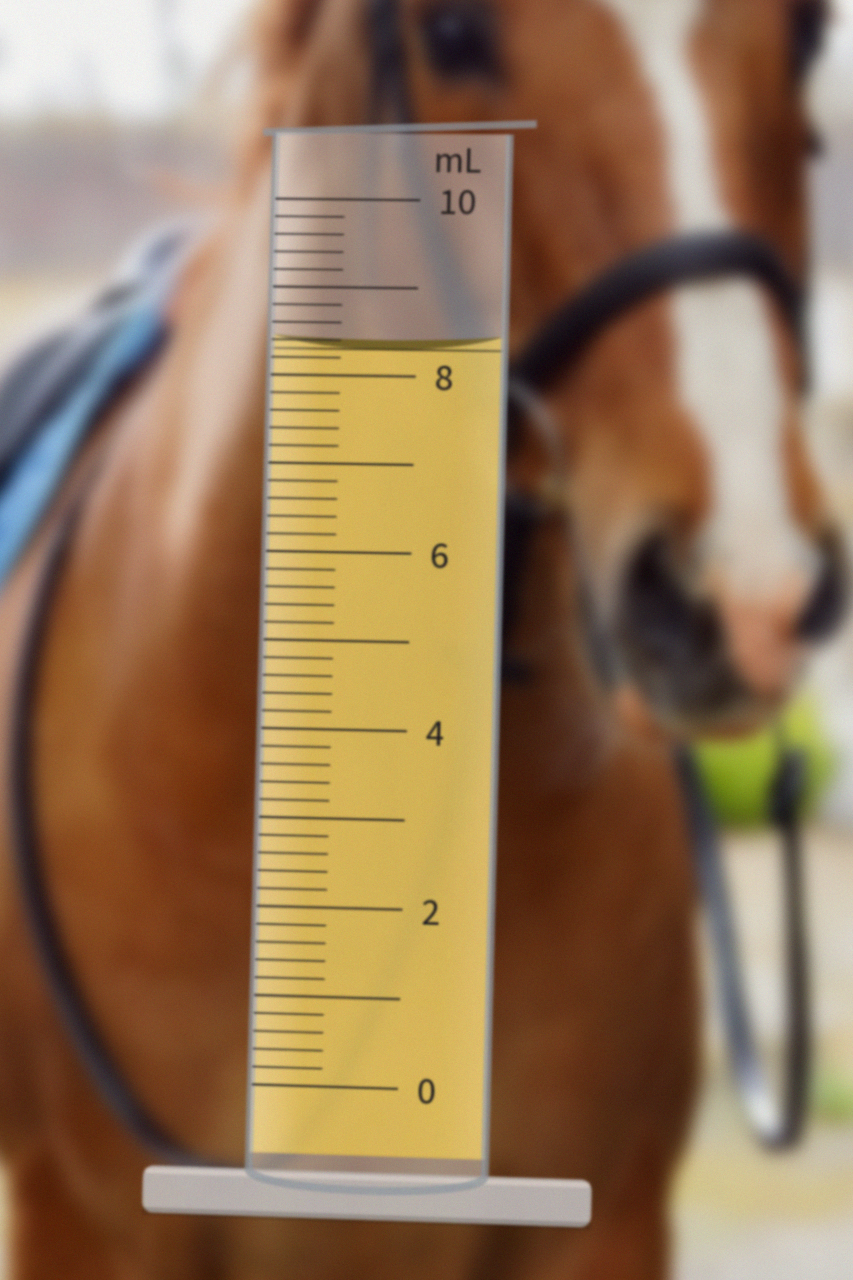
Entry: 8.3mL
